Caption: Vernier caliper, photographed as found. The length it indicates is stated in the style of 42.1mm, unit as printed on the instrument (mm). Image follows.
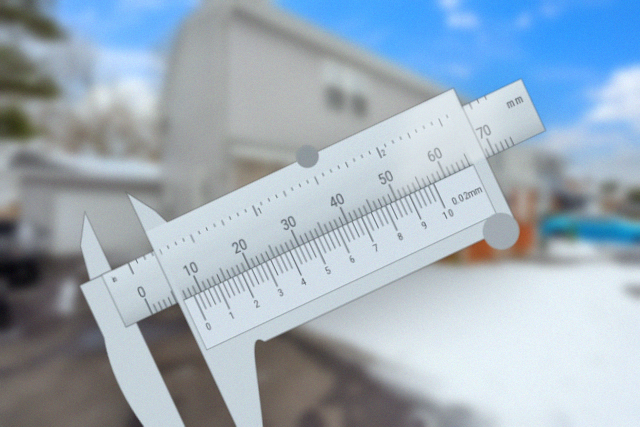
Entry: 8.5mm
